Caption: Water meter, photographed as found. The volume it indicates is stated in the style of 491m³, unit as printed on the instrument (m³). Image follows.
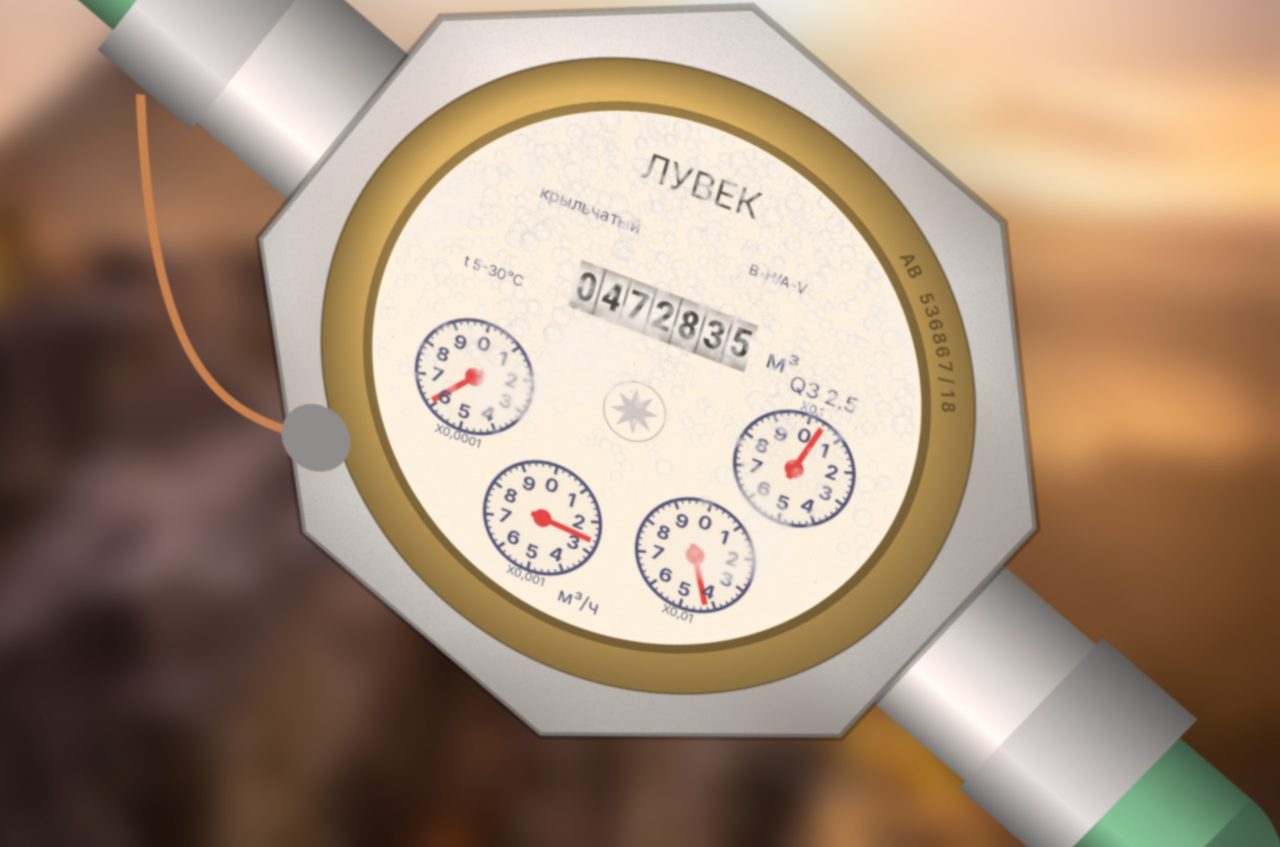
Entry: 472835.0426m³
